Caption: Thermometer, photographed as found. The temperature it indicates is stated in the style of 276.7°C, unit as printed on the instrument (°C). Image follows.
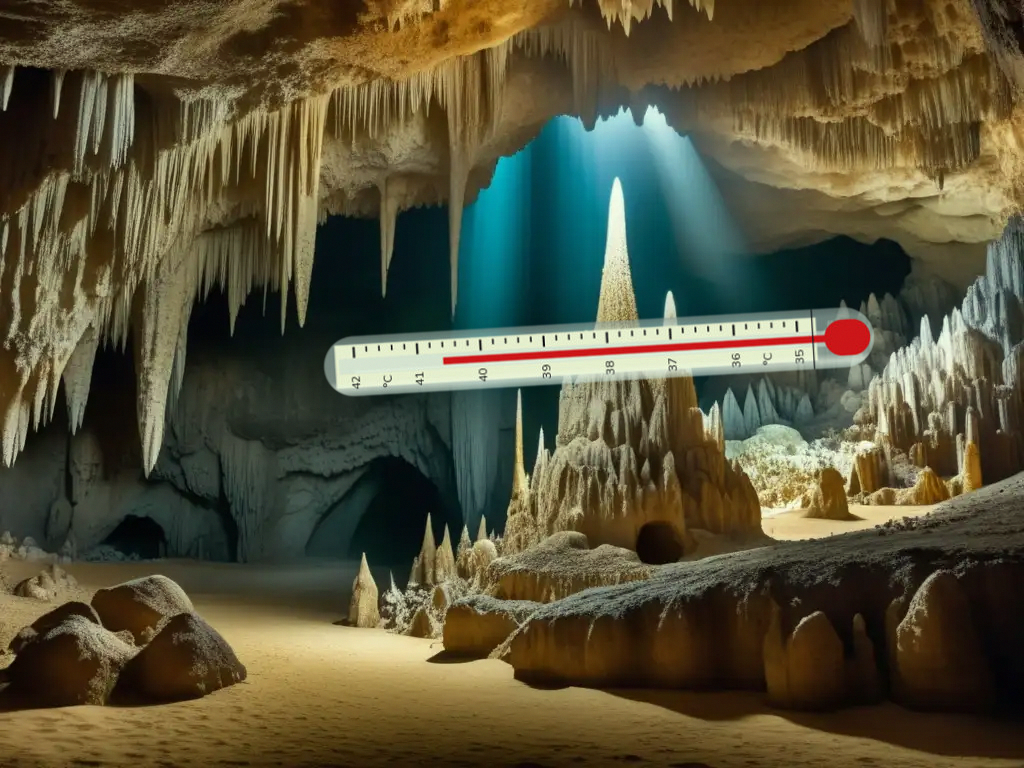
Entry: 40.6°C
